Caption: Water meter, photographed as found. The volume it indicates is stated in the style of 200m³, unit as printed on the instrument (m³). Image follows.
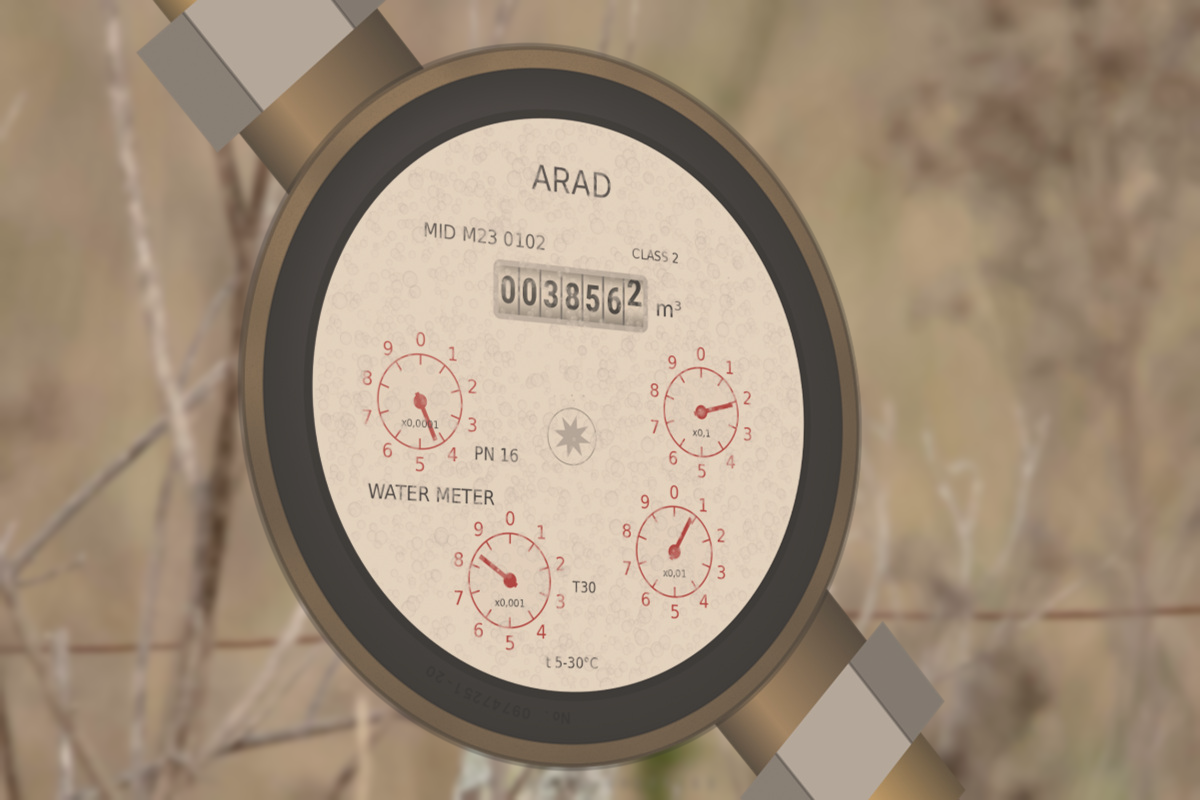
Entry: 38562.2084m³
